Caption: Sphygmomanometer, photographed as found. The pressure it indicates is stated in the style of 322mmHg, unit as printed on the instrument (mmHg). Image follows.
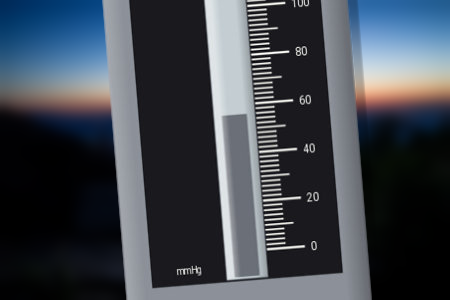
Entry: 56mmHg
